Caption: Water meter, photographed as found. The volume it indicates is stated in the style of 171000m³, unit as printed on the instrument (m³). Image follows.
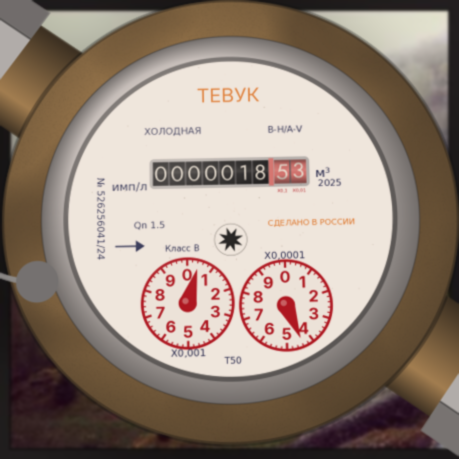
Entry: 18.5304m³
